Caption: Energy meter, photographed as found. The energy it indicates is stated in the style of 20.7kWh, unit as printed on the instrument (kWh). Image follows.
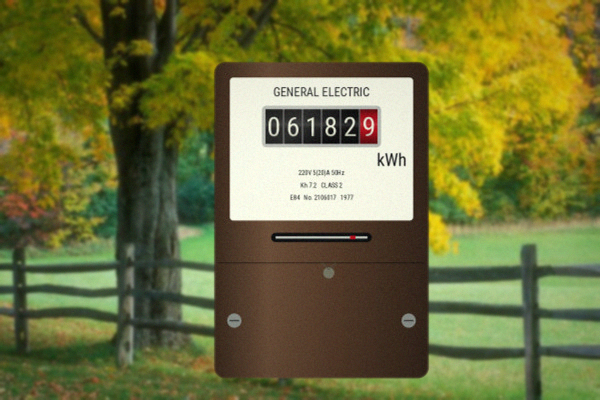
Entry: 6182.9kWh
